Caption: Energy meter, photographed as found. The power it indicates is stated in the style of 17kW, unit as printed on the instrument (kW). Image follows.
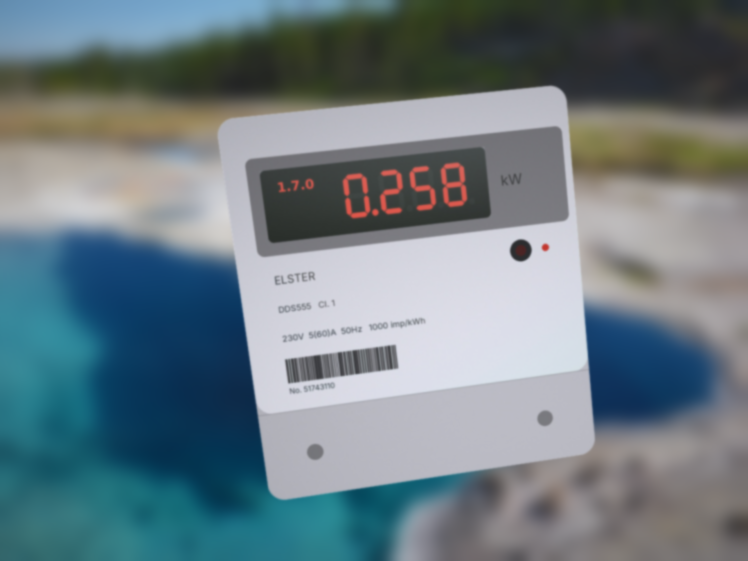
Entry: 0.258kW
